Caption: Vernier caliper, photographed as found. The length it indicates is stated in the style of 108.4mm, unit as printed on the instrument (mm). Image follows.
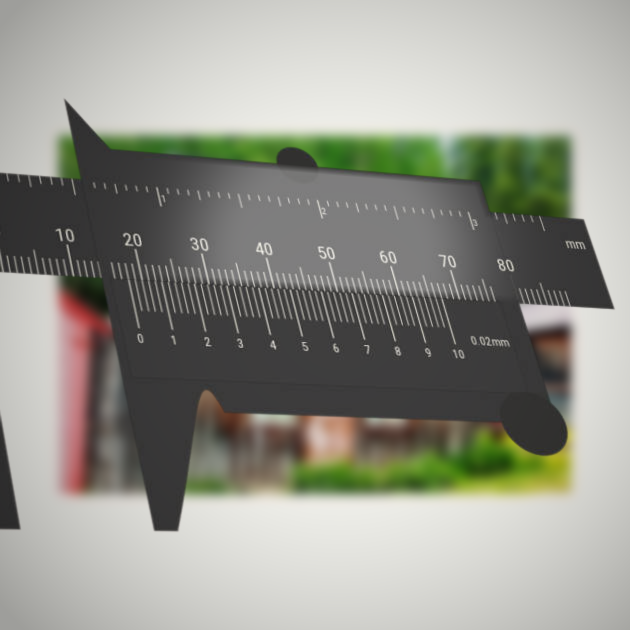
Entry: 18.0mm
